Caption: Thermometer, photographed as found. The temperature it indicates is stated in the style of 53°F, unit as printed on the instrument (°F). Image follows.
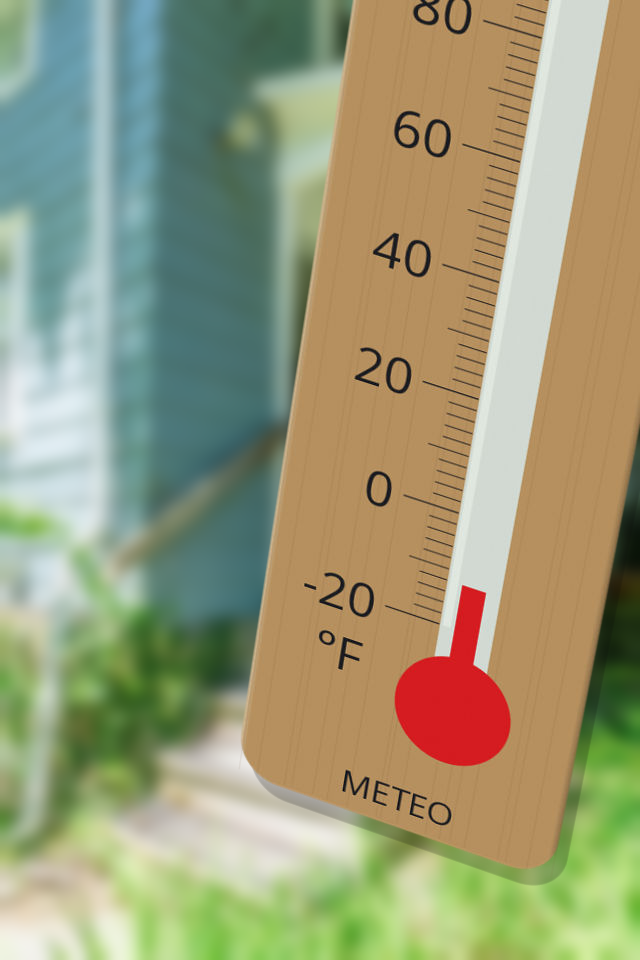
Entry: -12°F
